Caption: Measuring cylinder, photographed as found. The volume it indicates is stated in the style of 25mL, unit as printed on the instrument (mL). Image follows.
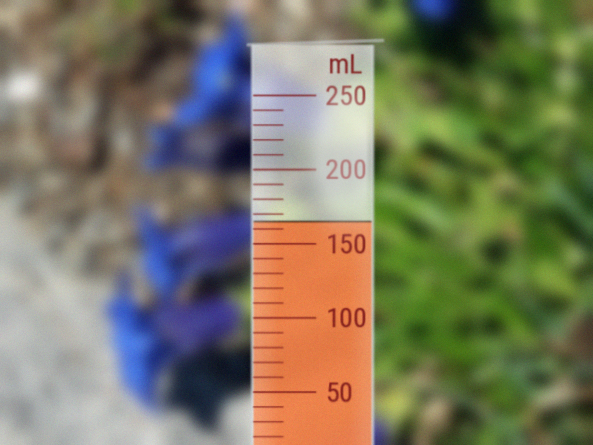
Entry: 165mL
